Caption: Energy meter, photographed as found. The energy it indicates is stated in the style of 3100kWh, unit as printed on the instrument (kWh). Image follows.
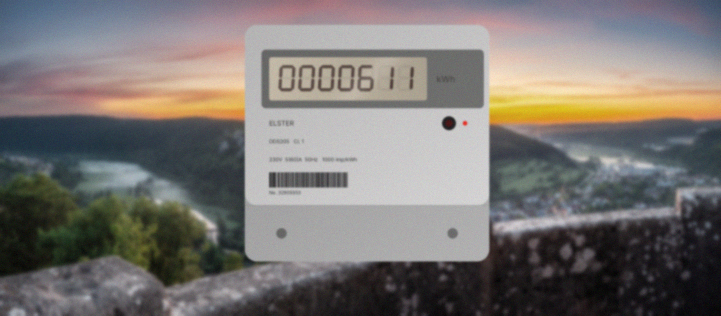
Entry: 611kWh
